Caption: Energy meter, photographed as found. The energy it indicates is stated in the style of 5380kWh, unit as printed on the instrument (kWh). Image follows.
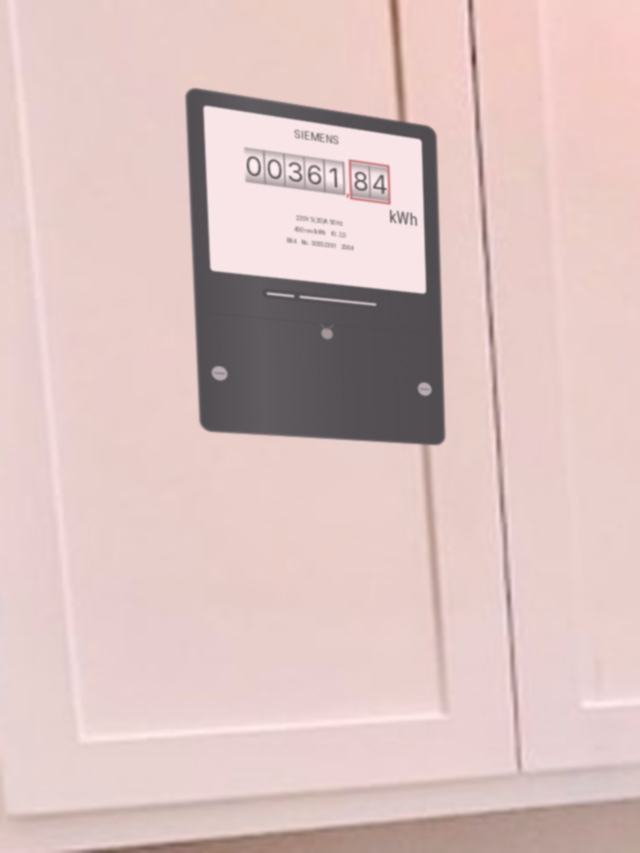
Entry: 361.84kWh
